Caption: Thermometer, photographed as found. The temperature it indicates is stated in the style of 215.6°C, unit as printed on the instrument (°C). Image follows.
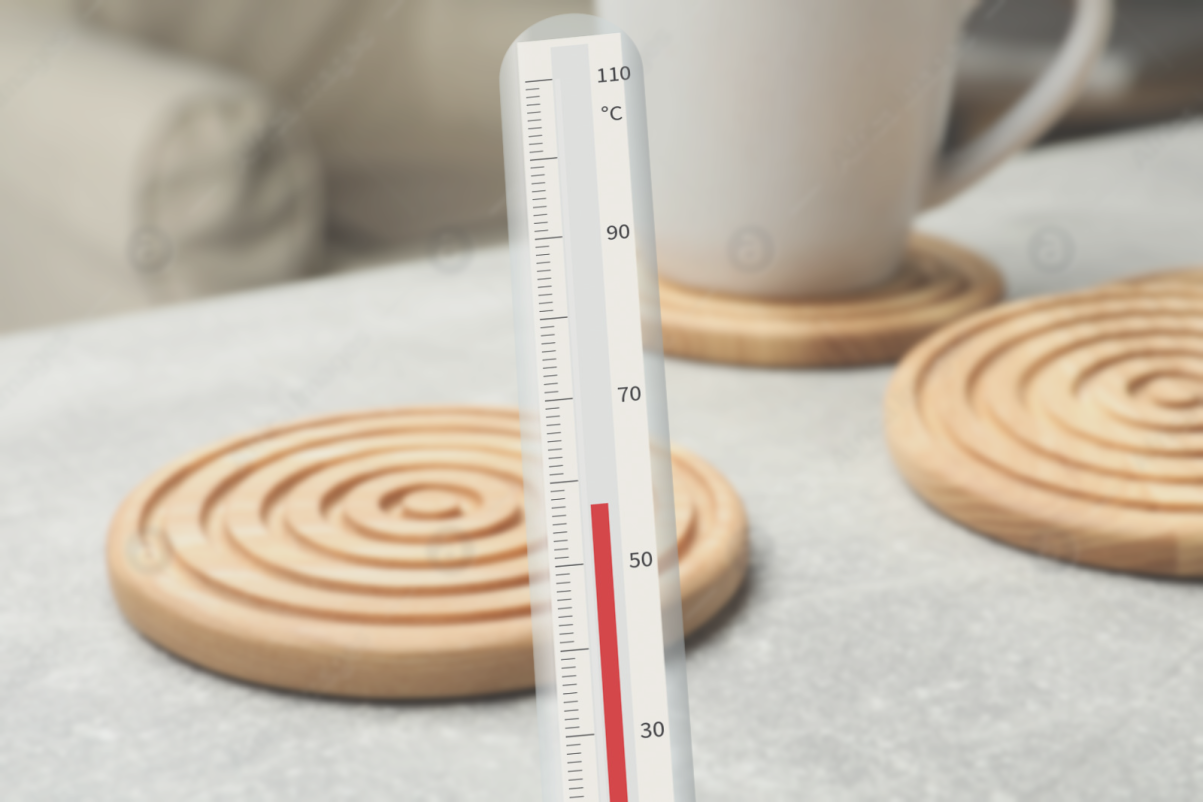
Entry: 57°C
